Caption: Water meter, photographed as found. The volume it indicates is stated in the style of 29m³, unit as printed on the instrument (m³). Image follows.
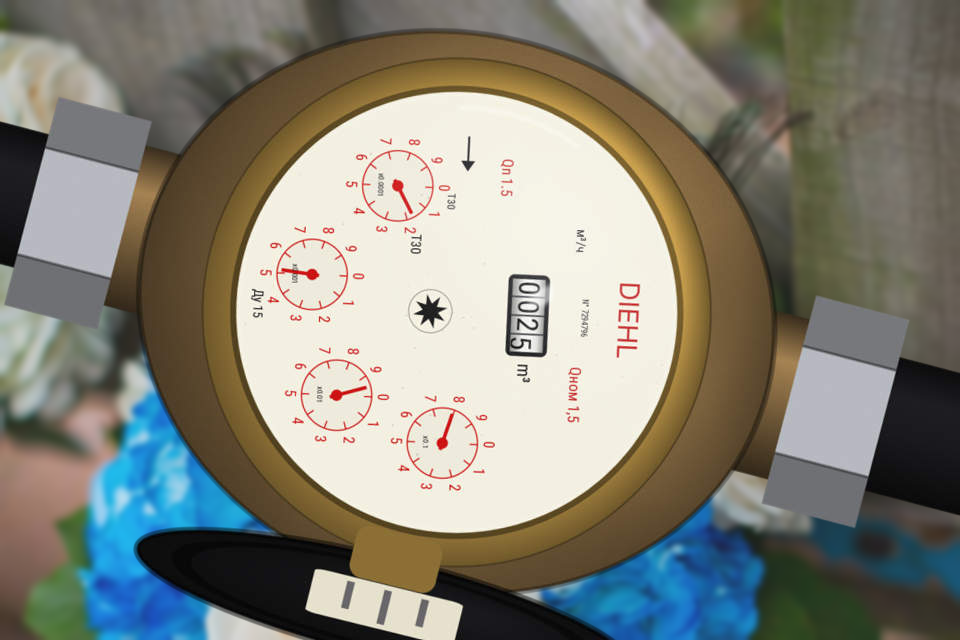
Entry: 24.7951m³
